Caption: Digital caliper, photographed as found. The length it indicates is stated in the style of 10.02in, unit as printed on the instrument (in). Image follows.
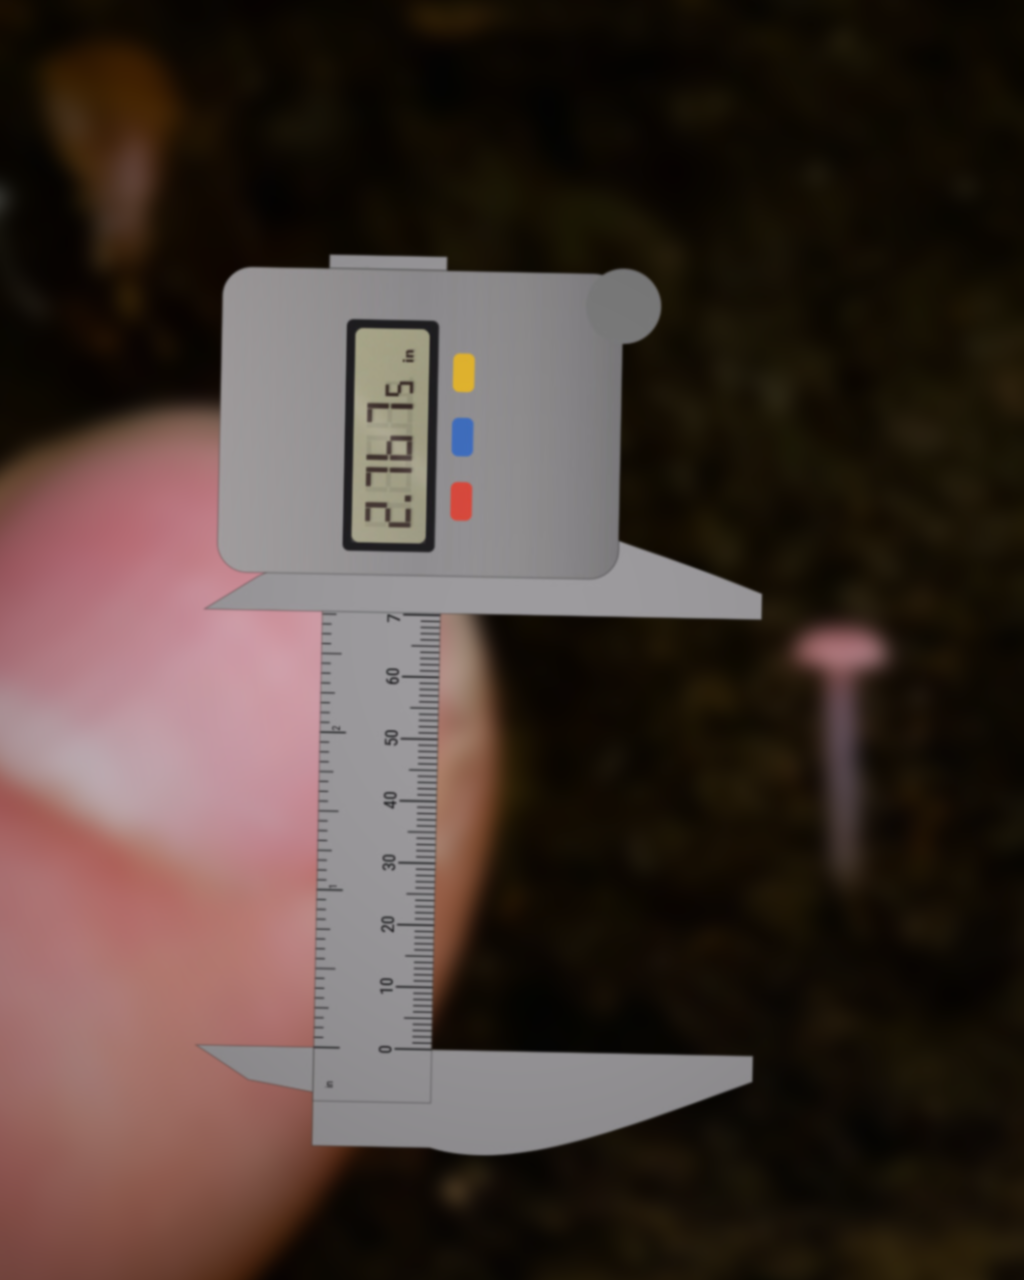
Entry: 2.7675in
